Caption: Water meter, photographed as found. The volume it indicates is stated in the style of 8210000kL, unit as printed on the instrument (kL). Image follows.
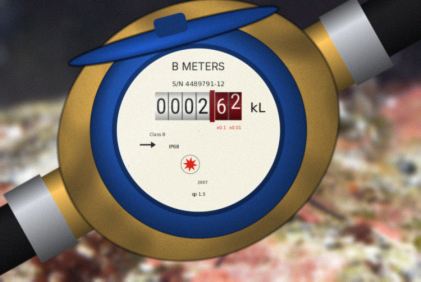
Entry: 2.62kL
